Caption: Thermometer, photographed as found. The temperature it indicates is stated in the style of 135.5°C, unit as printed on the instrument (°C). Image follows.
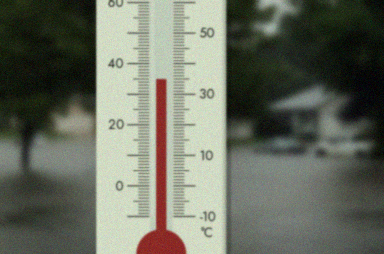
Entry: 35°C
